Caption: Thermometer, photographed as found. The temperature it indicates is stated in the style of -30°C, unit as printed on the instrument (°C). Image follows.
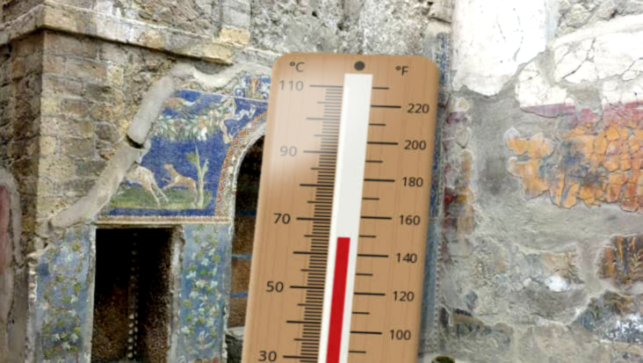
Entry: 65°C
